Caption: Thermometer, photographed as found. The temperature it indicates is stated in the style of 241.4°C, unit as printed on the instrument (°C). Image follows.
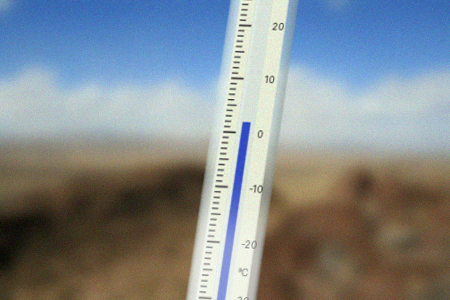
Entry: 2°C
